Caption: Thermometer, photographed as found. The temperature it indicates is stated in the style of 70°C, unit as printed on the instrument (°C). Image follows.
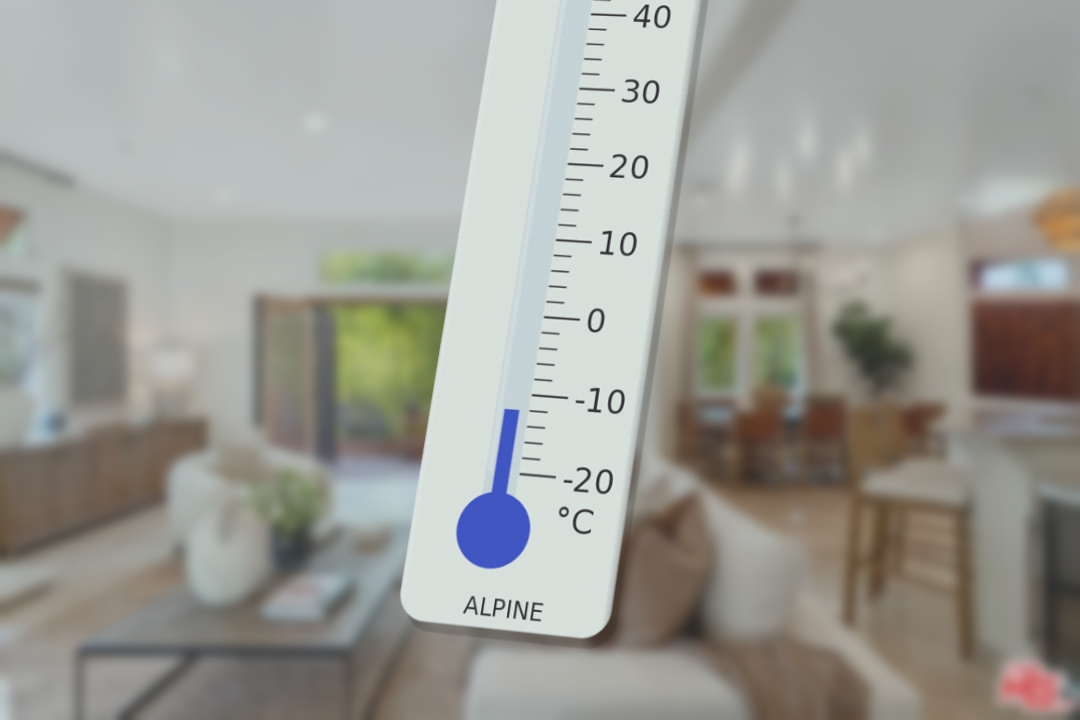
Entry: -12°C
